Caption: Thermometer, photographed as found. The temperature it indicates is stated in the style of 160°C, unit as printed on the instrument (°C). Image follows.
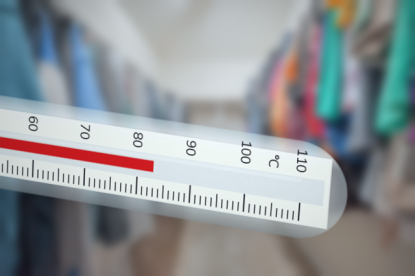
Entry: 83°C
